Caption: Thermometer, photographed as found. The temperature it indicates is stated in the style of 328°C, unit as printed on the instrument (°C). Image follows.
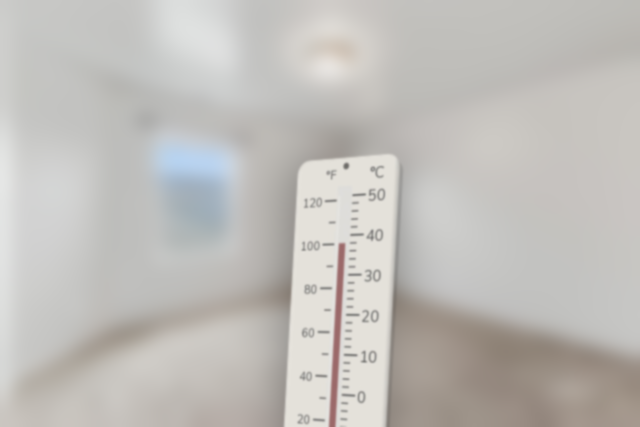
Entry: 38°C
